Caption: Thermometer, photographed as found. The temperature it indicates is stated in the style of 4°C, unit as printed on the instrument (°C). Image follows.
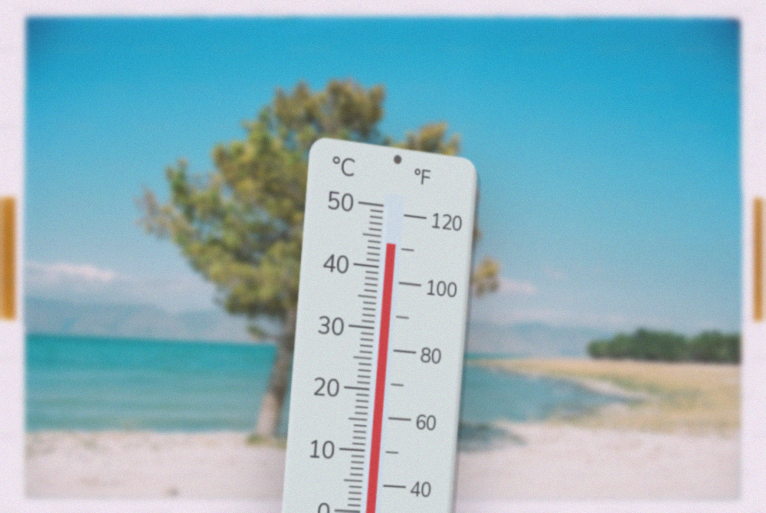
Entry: 44°C
